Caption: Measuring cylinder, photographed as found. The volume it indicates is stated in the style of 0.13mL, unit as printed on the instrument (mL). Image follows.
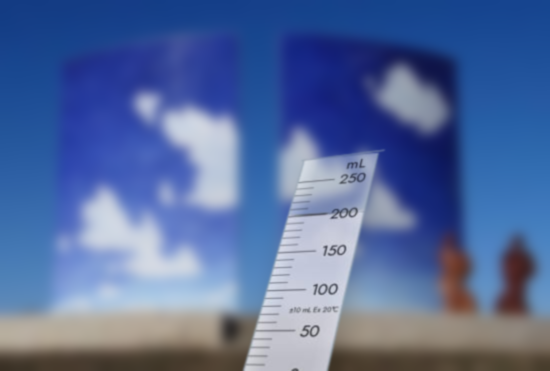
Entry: 200mL
